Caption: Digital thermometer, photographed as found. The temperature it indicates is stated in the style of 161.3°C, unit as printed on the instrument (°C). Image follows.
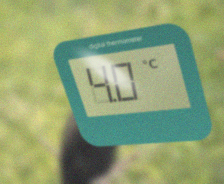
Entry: 4.0°C
